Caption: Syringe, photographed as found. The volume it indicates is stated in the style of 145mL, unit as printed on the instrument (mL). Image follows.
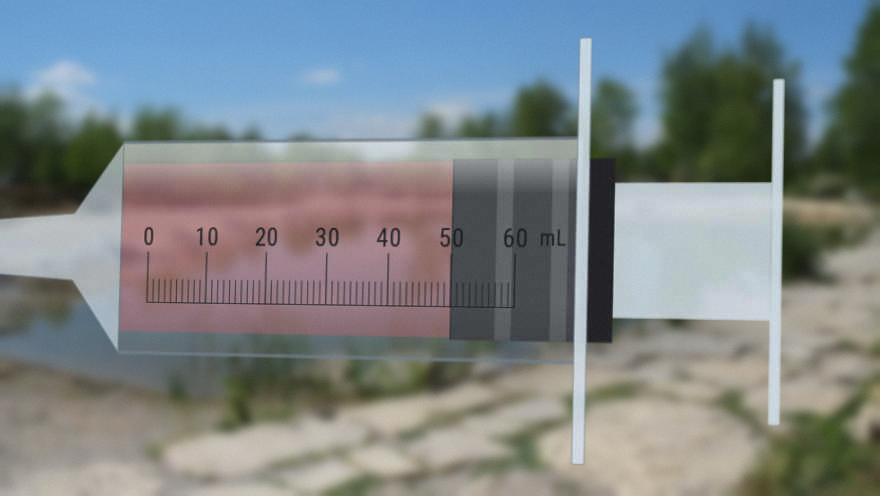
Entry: 50mL
